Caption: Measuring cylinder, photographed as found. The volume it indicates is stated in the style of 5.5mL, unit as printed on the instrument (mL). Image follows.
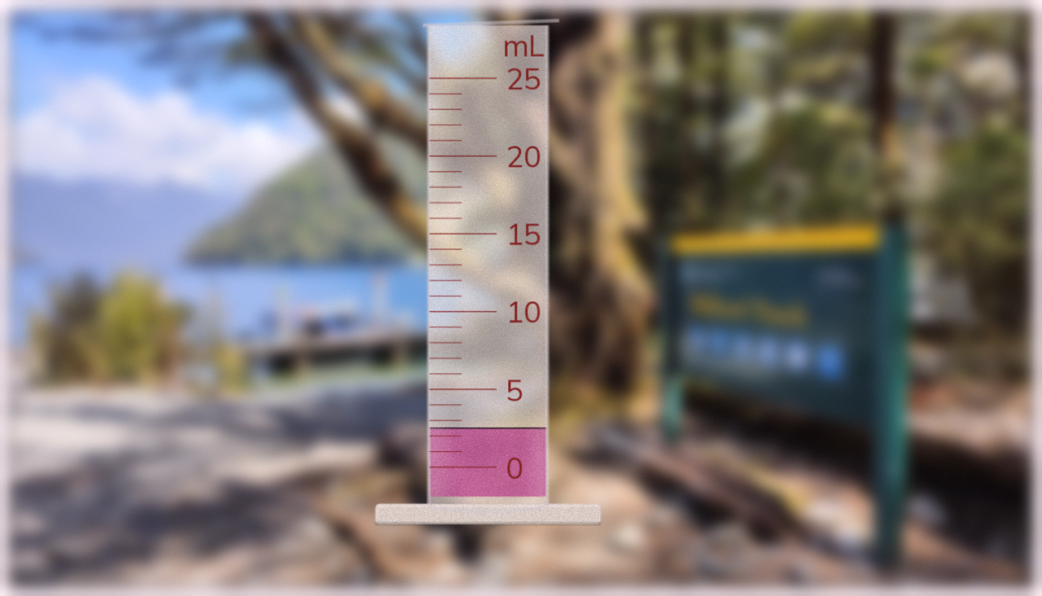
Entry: 2.5mL
